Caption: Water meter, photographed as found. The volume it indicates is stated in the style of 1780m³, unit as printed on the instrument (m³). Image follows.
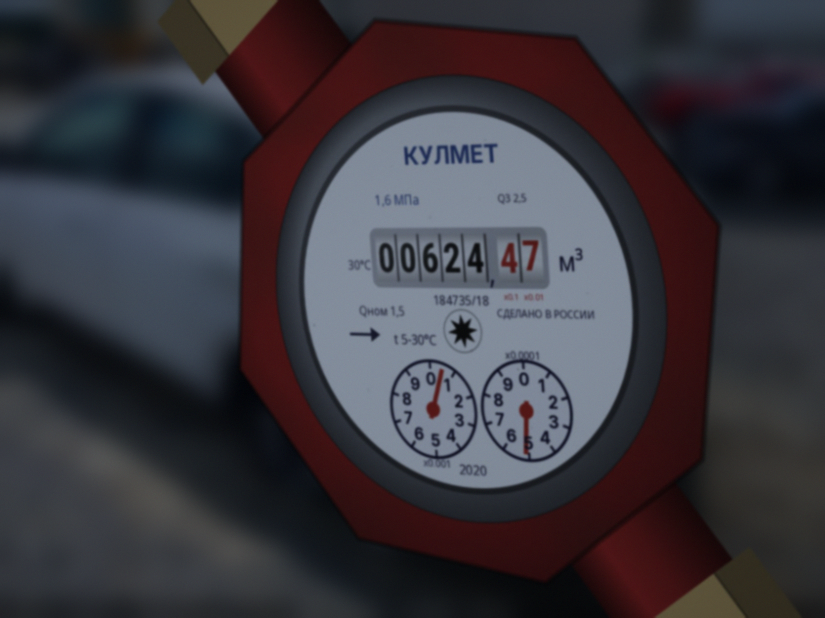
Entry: 624.4705m³
